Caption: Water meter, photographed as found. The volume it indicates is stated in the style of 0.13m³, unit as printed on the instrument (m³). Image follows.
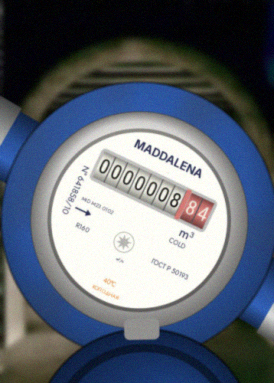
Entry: 8.84m³
